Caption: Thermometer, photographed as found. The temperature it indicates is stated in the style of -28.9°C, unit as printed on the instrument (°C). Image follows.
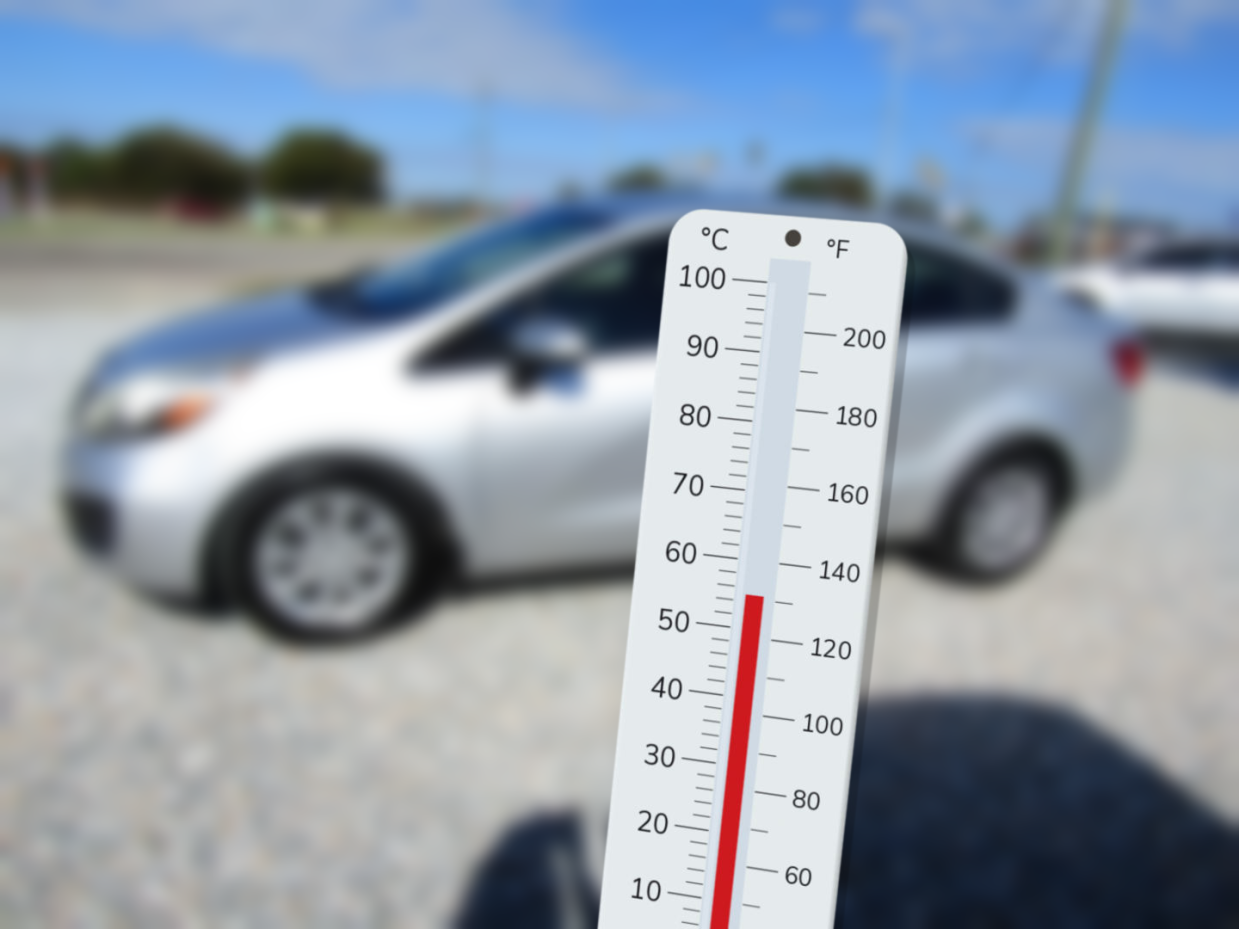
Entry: 55°C
